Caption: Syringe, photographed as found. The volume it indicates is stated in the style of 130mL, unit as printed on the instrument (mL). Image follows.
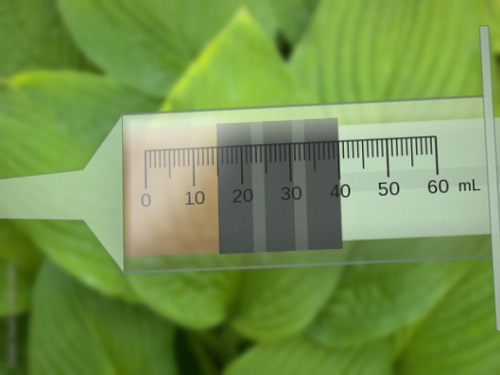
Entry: 15mL
